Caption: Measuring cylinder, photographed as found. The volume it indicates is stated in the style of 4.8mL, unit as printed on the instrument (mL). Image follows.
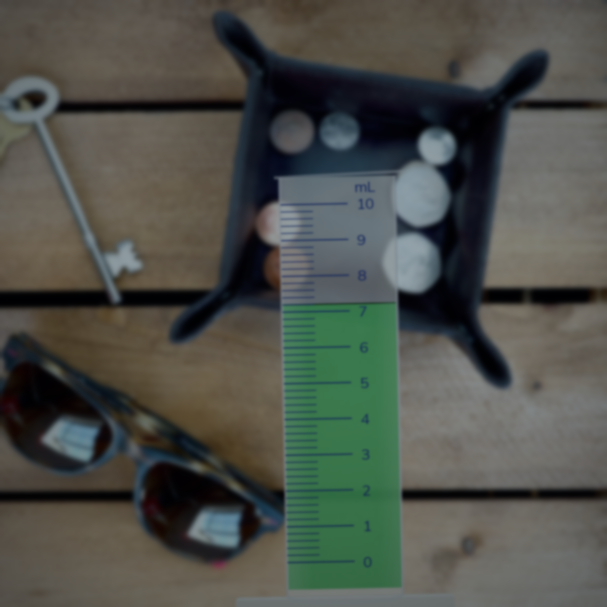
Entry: 7.2mL
